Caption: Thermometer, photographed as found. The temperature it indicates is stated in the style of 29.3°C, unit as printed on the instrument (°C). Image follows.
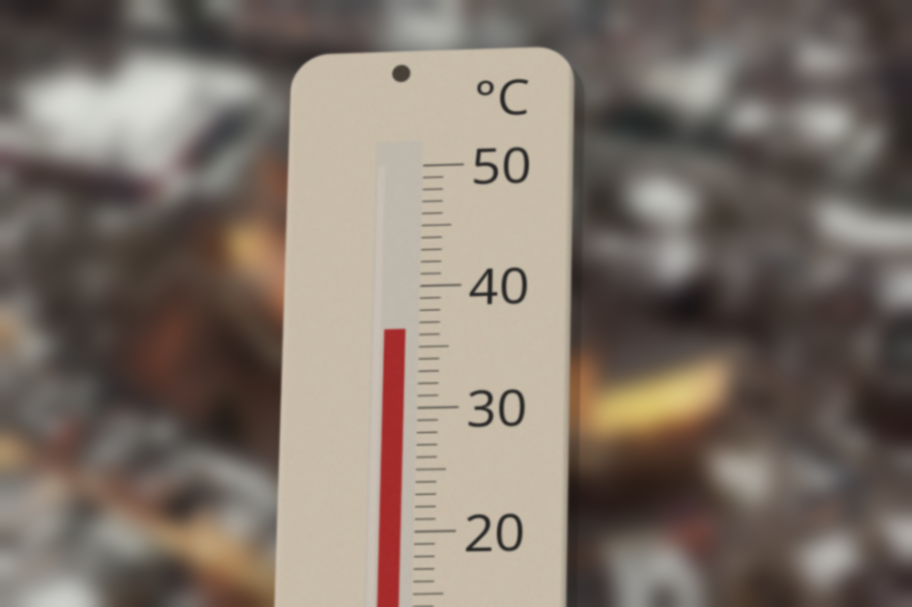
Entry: 36.5°C
